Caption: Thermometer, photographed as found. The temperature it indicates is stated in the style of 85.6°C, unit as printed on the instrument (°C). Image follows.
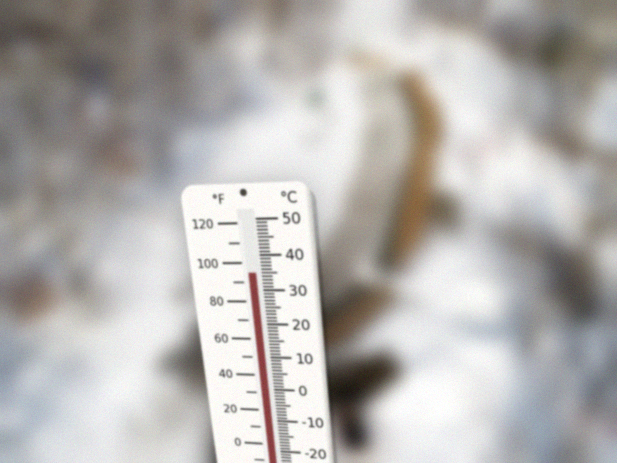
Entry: 35°C
